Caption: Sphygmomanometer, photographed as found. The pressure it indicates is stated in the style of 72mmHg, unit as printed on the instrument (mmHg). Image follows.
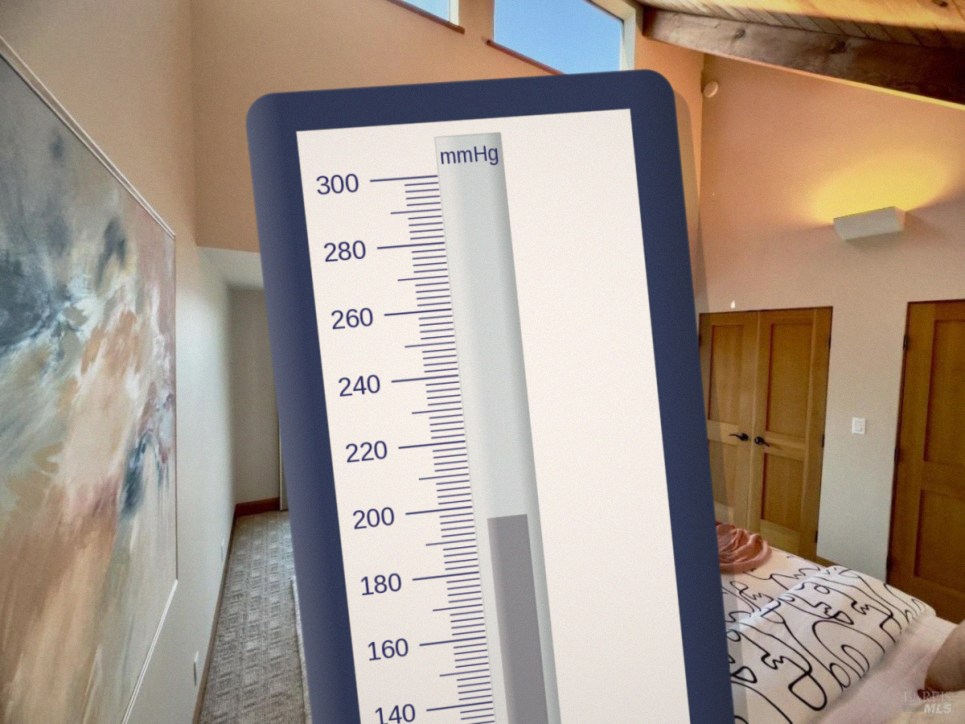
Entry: 196mmHg
